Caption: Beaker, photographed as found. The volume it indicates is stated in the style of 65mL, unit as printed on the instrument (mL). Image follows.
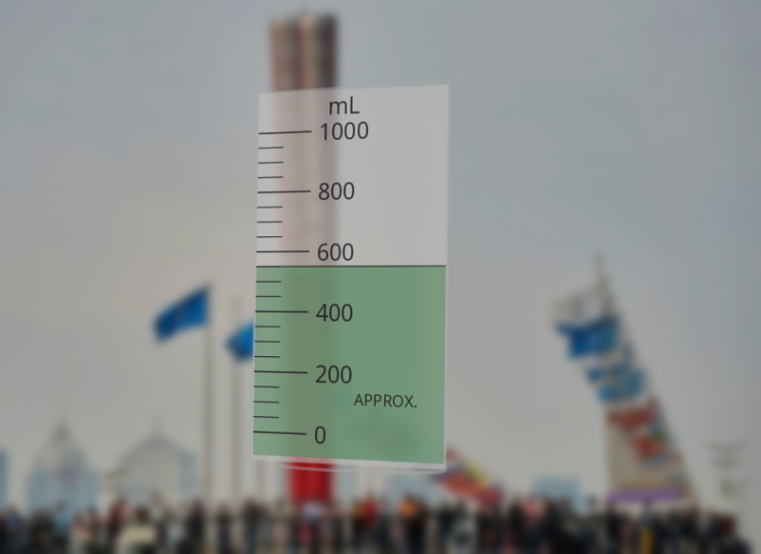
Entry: 550mL
